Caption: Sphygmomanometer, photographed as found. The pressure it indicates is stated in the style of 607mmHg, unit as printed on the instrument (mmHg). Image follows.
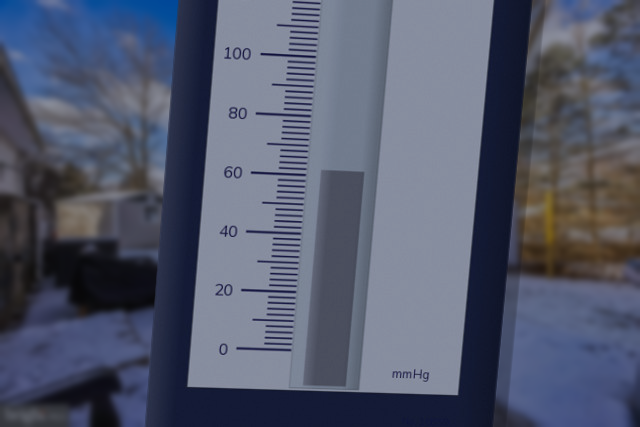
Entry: 62mmHg
